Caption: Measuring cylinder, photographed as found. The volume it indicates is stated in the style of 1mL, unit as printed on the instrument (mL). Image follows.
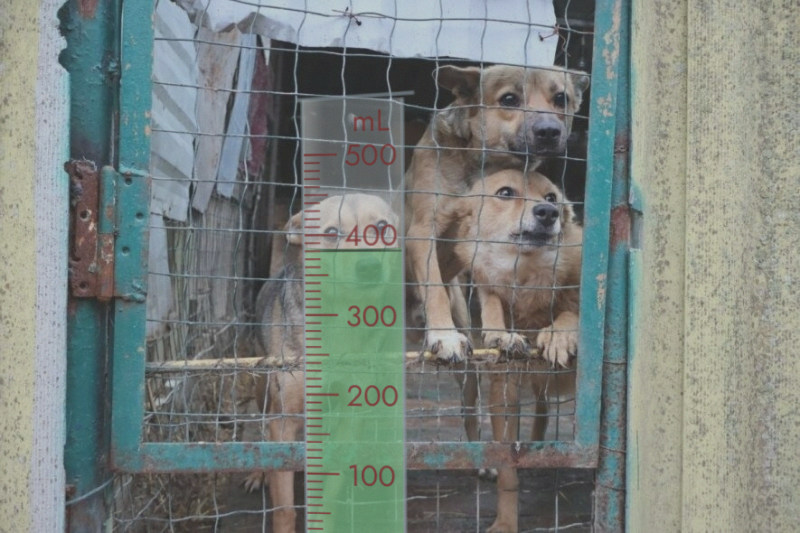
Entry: 380mL
